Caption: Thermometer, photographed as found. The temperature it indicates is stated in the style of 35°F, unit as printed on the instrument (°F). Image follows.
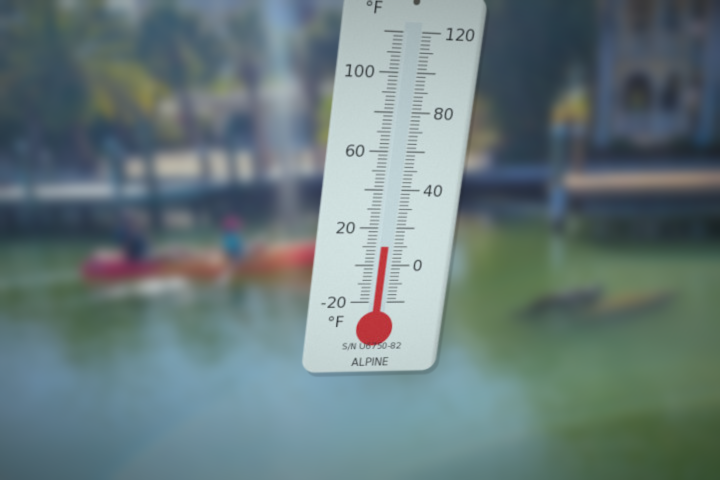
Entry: 10°F
